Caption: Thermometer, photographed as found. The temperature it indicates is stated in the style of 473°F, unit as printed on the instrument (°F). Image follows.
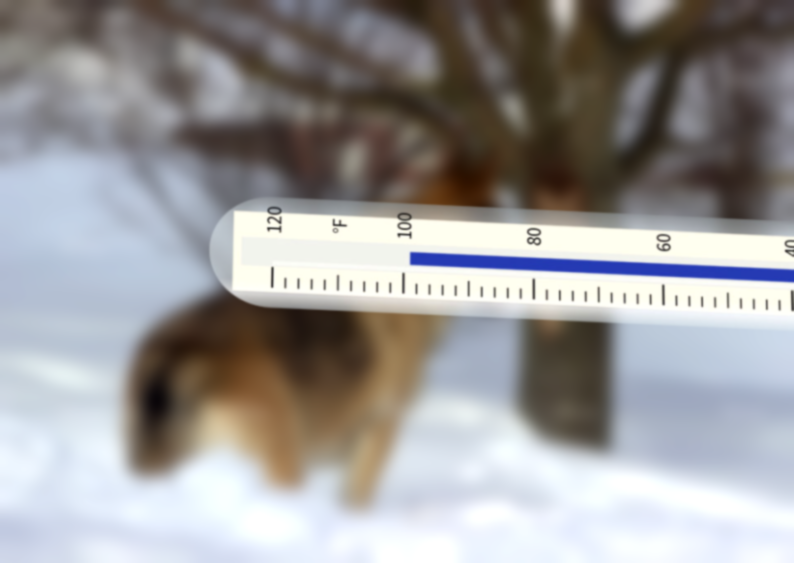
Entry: 99°F
